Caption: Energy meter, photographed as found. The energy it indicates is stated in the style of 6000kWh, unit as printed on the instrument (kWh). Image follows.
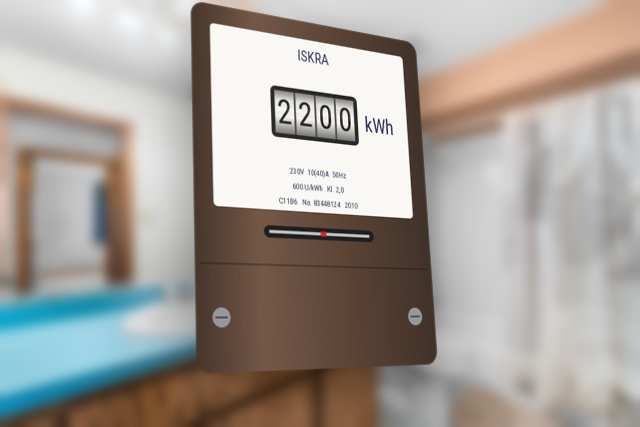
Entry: 2200kWh
